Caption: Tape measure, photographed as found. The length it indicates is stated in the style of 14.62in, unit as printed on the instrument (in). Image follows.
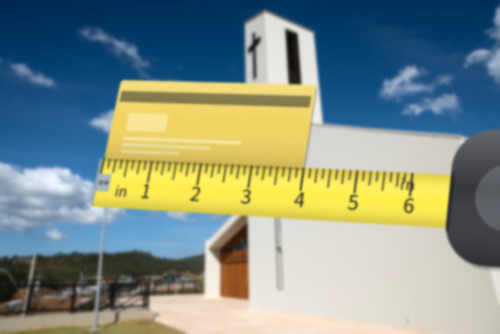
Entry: 4in
